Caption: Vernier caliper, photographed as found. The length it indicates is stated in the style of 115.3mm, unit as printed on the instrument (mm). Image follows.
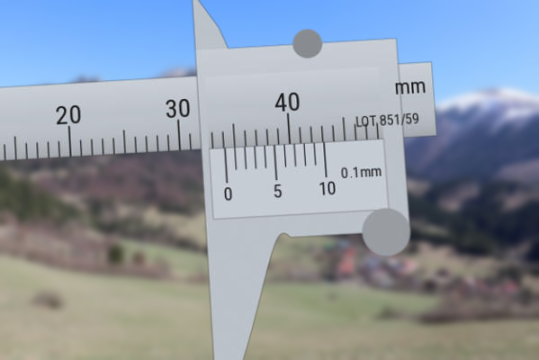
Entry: 34.1mm
